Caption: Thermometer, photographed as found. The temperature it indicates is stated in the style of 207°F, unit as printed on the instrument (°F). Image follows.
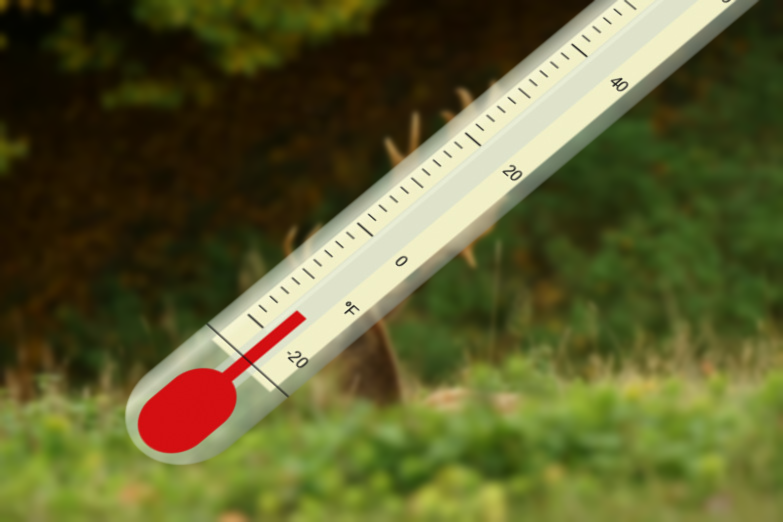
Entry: -15°F
